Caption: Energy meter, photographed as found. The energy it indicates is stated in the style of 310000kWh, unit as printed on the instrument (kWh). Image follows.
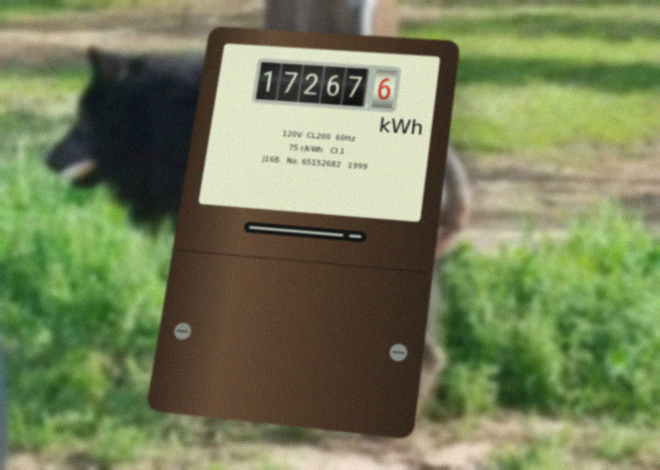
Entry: 17267.6kWh
